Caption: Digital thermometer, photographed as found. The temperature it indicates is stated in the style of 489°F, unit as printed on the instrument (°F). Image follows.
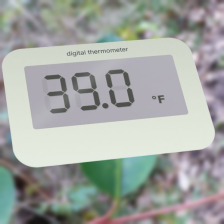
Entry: 39.0°F
